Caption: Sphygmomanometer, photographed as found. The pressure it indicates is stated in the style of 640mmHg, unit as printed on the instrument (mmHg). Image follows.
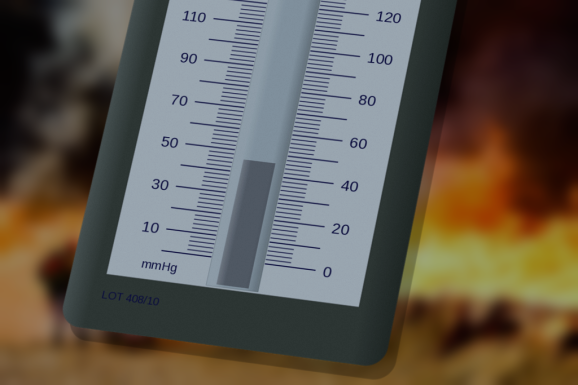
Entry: 46mmHg
